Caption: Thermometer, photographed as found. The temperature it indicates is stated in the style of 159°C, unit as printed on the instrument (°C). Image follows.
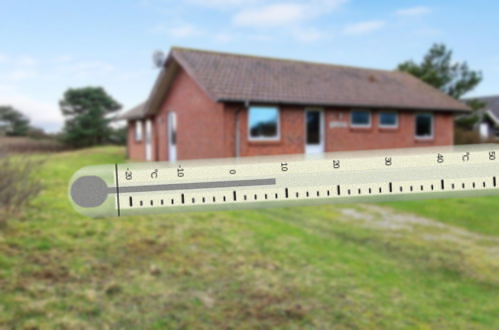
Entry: 8°C
